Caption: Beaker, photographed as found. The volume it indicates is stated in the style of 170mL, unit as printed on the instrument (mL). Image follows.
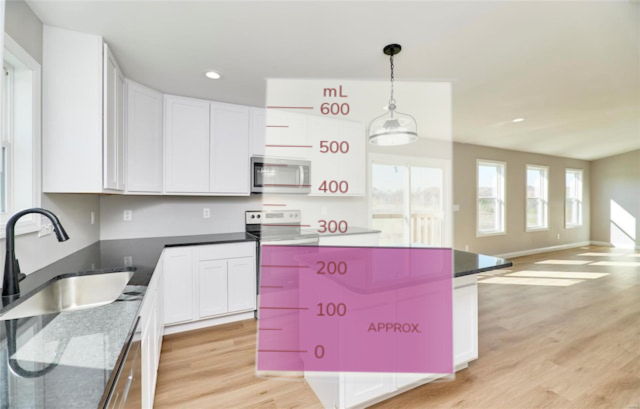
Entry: 250mL
